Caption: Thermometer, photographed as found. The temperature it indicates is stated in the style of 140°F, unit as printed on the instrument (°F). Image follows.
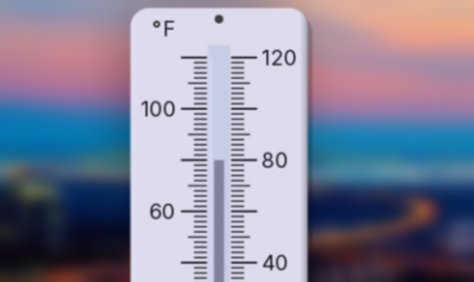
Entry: 80°F
